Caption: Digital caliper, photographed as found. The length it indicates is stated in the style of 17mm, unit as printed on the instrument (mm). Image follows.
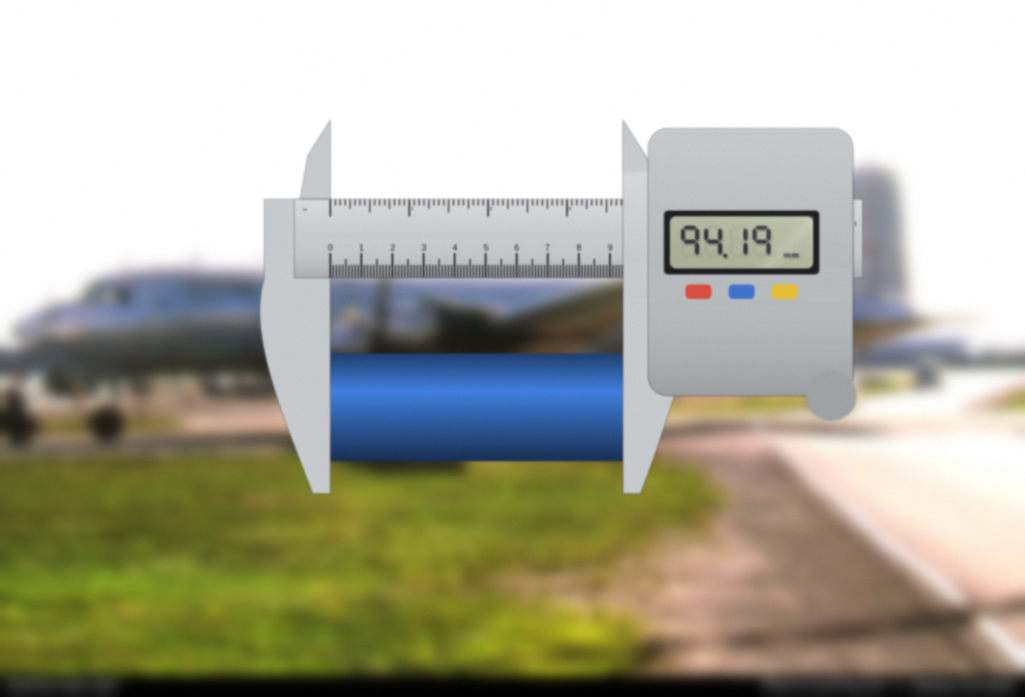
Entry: 94.19mm
